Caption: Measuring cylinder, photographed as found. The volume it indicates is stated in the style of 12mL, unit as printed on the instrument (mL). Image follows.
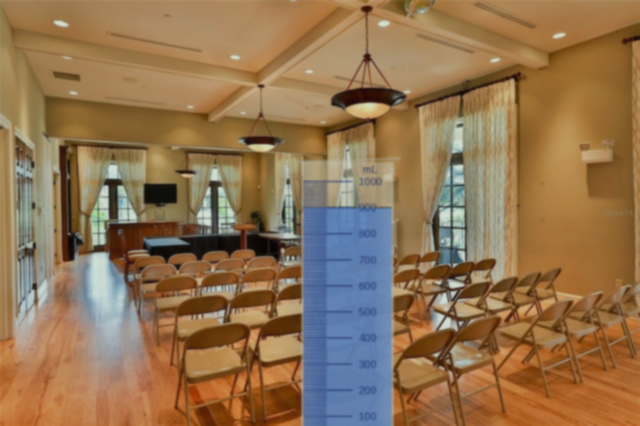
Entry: 900mL
